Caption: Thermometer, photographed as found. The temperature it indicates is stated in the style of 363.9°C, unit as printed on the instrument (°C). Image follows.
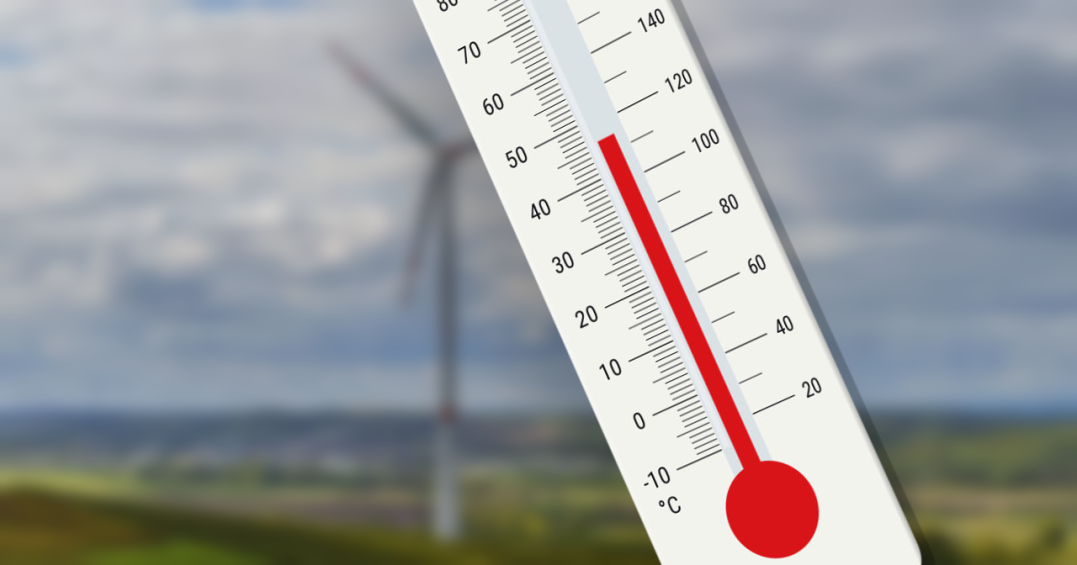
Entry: 46°C
